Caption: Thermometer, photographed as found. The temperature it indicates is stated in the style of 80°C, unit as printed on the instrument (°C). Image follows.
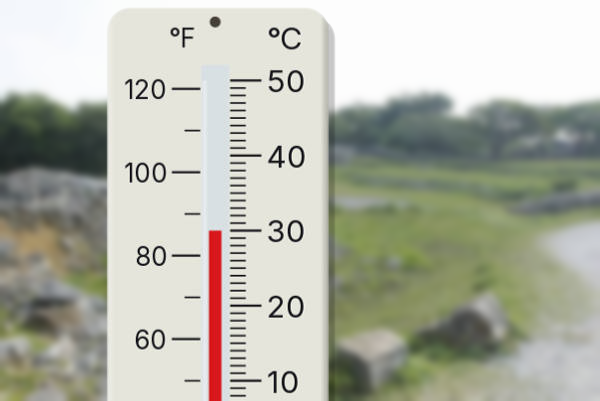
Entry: 30°C
